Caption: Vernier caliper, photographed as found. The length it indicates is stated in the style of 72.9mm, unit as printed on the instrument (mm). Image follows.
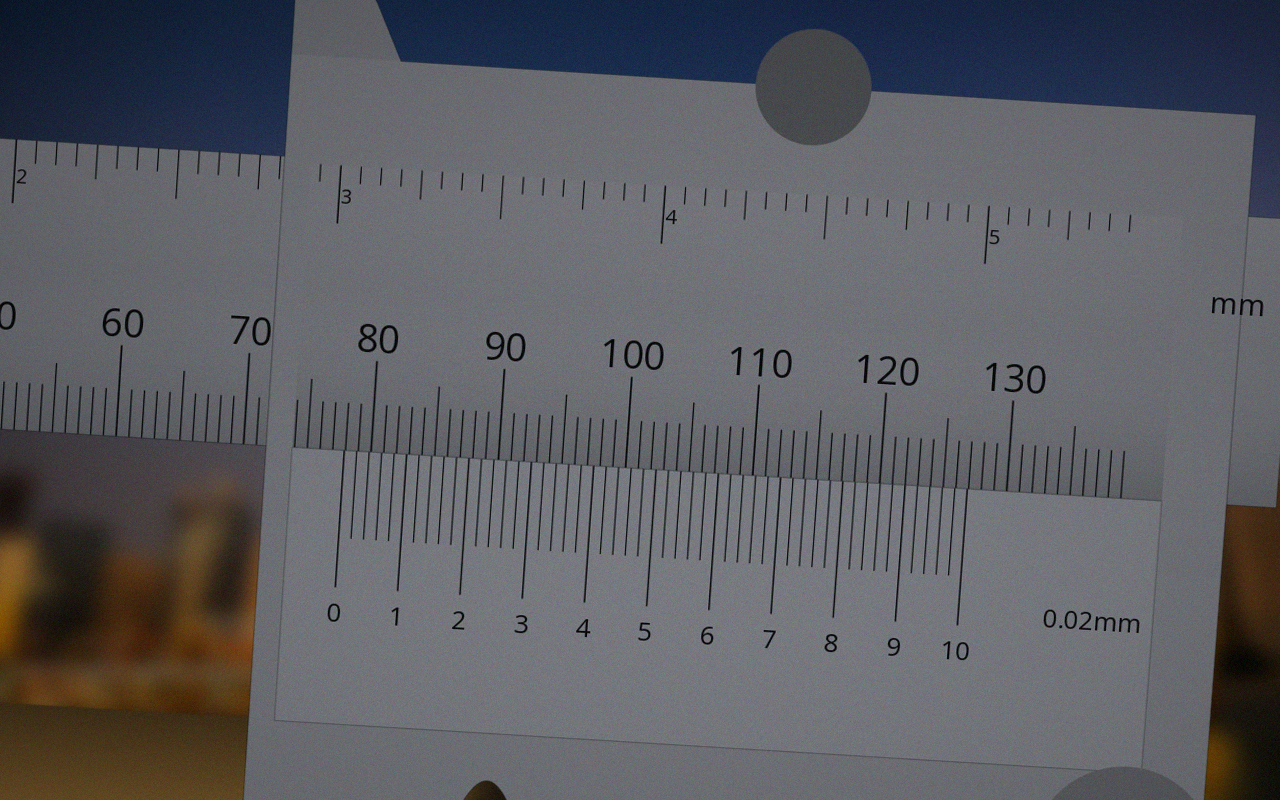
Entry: 77.9mm
